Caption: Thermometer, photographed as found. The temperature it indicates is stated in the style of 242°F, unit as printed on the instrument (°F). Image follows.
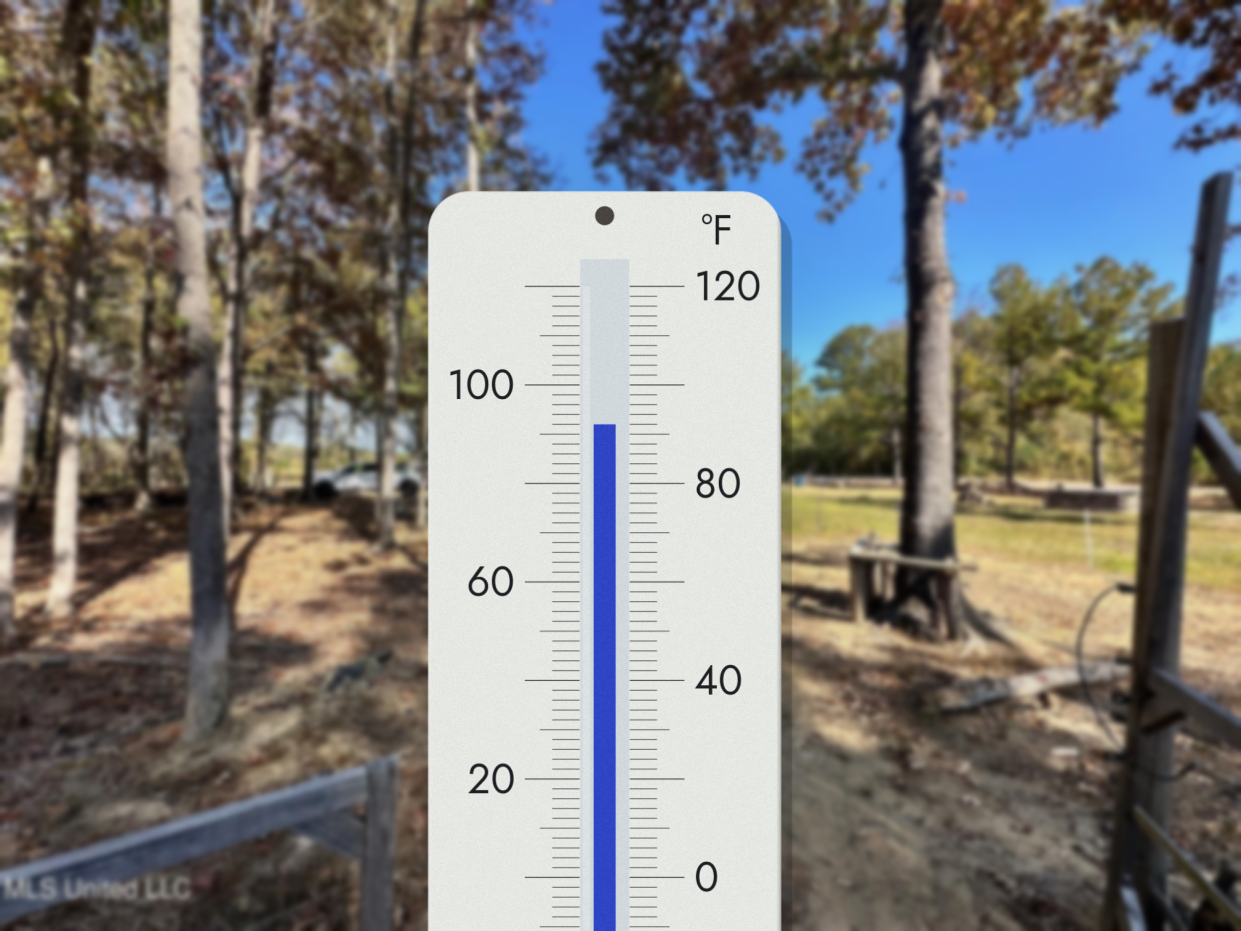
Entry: 92°F
